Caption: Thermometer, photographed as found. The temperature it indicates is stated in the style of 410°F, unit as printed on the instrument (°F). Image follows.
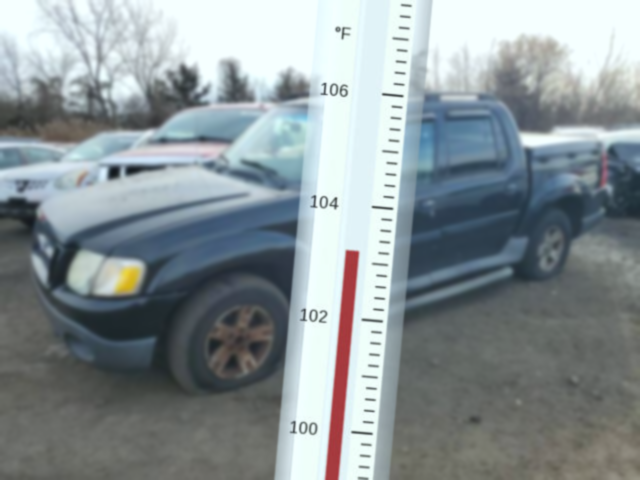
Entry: 103.2°F
